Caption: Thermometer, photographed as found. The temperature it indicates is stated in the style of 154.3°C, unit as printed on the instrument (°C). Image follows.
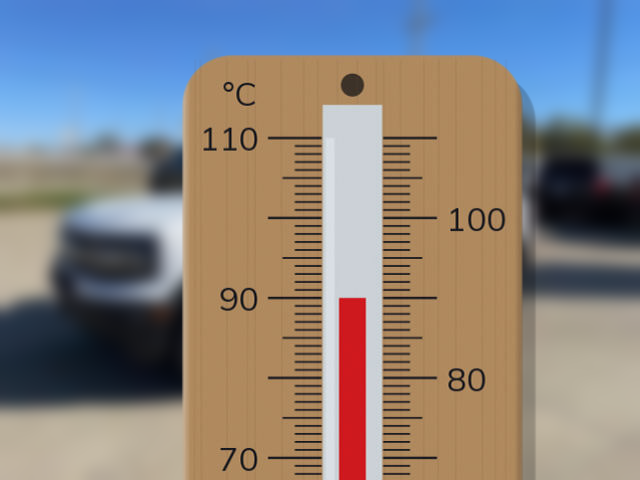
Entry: 90°C
